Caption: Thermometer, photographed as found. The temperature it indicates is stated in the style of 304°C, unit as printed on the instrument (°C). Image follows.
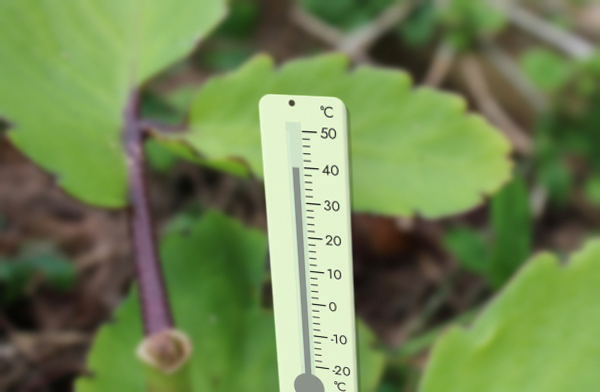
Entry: 40°C
